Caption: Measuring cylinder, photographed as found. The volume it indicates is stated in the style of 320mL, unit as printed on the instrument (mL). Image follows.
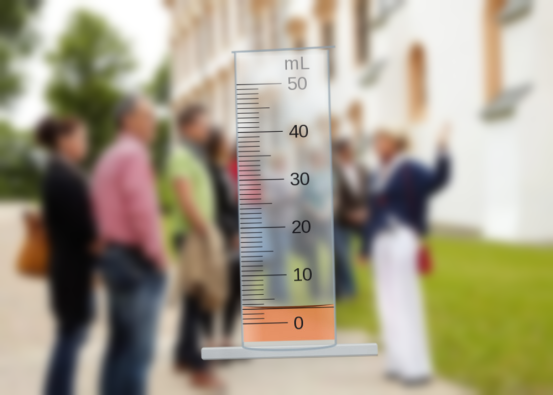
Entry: 3mL
